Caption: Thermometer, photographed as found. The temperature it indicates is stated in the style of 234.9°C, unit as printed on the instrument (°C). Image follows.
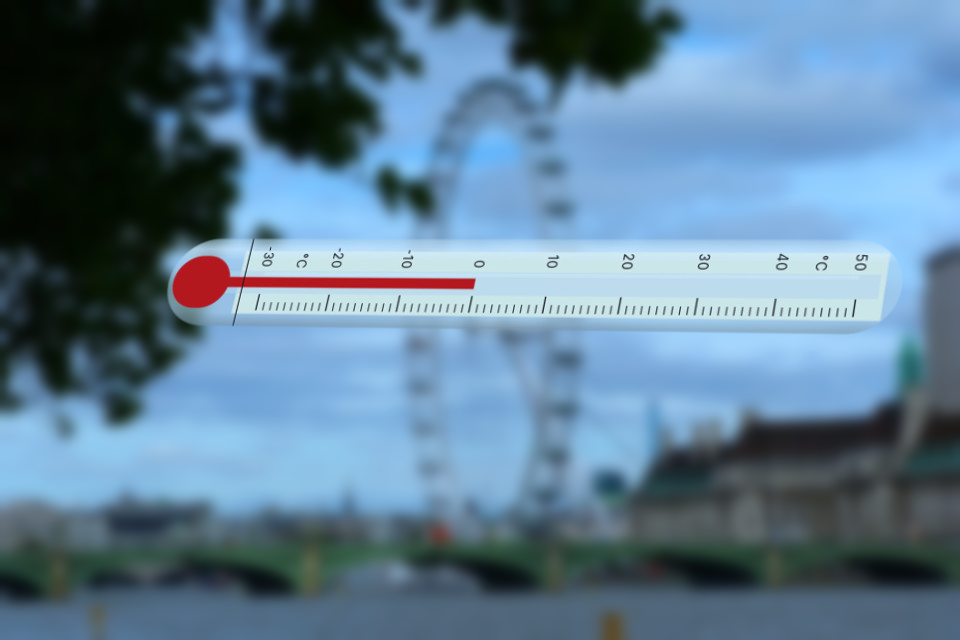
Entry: 0°C
